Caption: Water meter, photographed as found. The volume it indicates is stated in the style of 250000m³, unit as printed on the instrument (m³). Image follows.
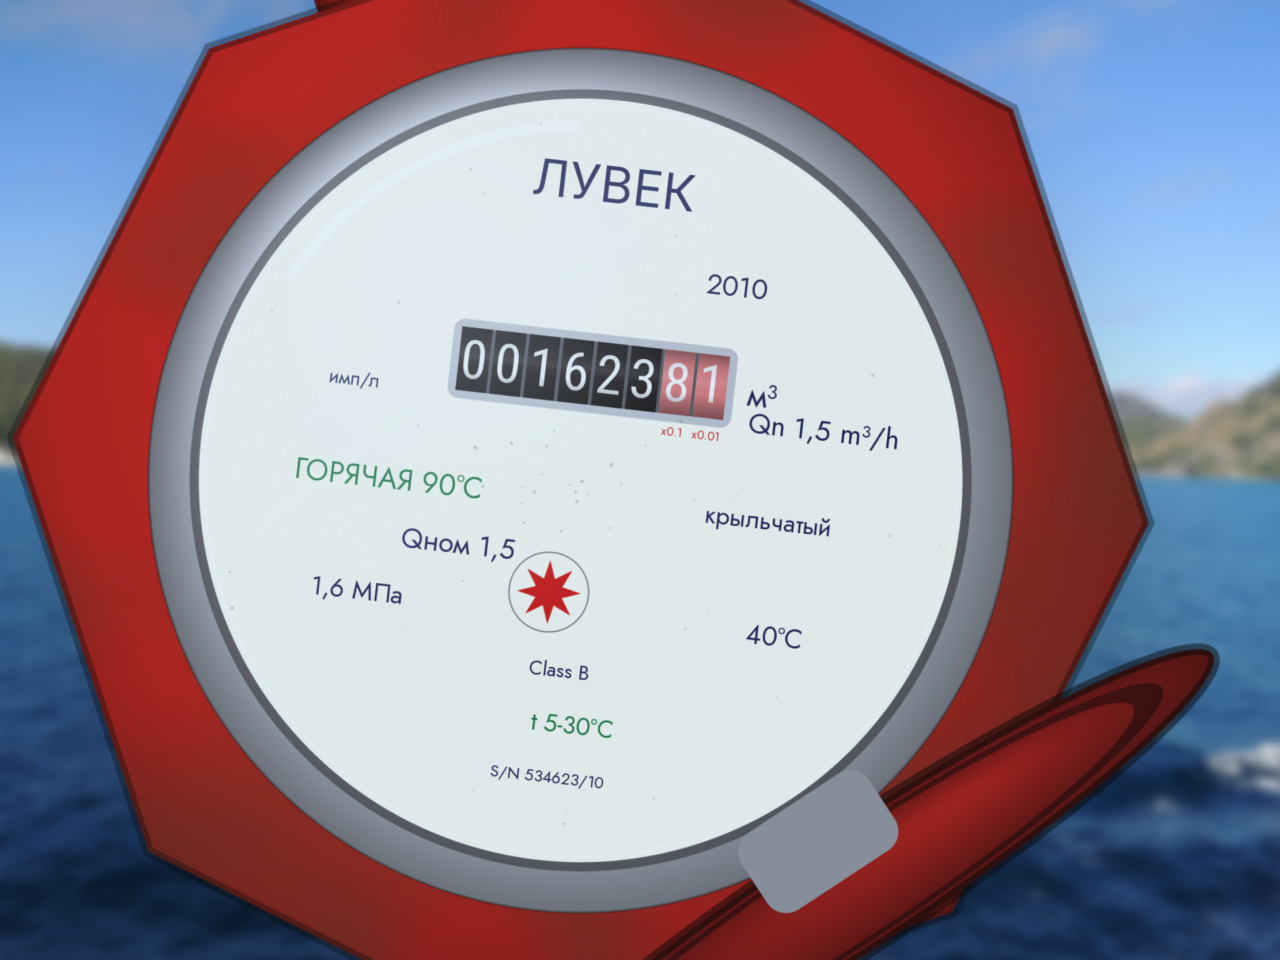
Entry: 1623.81m³
